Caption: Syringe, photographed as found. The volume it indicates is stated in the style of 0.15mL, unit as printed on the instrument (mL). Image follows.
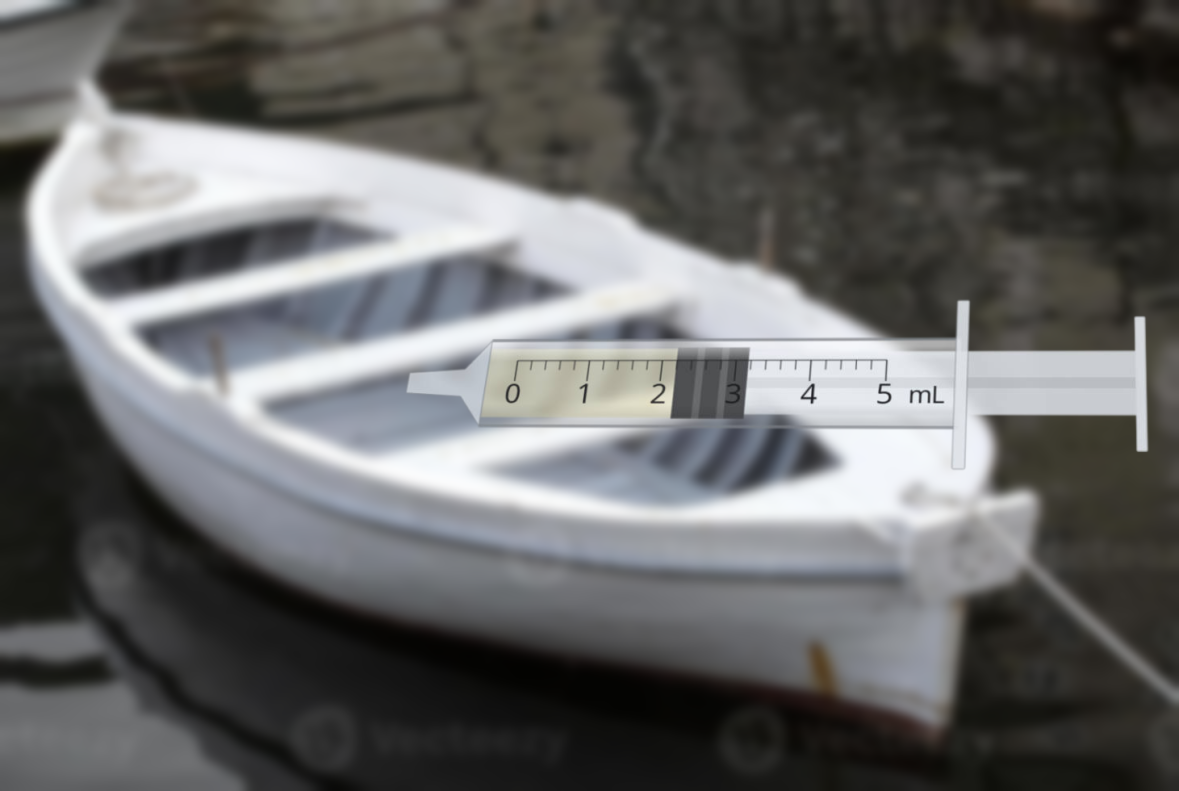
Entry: 2.2mL
